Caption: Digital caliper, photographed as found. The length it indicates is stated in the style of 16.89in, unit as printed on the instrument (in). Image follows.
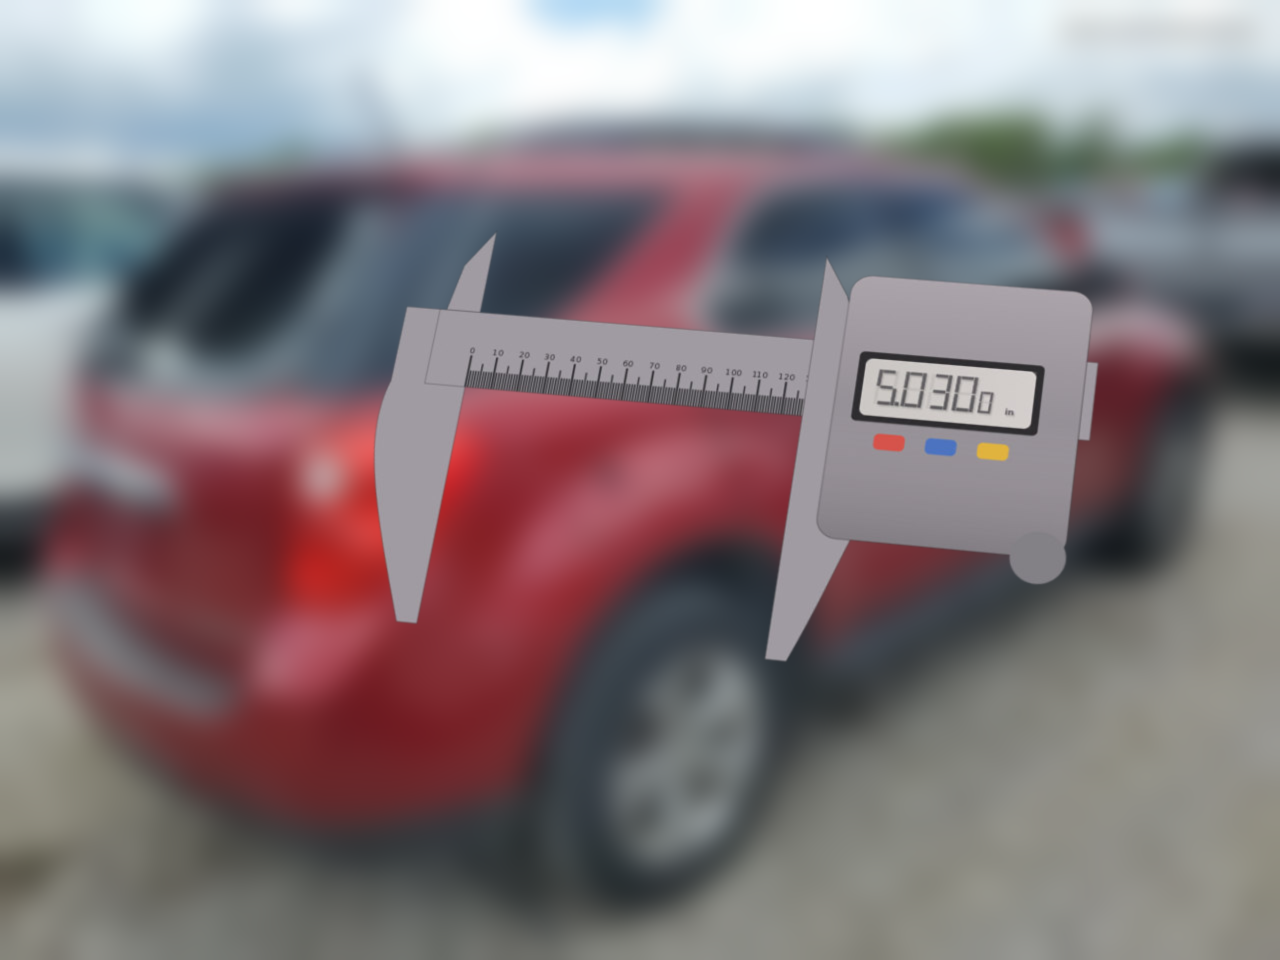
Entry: 5.0300in
